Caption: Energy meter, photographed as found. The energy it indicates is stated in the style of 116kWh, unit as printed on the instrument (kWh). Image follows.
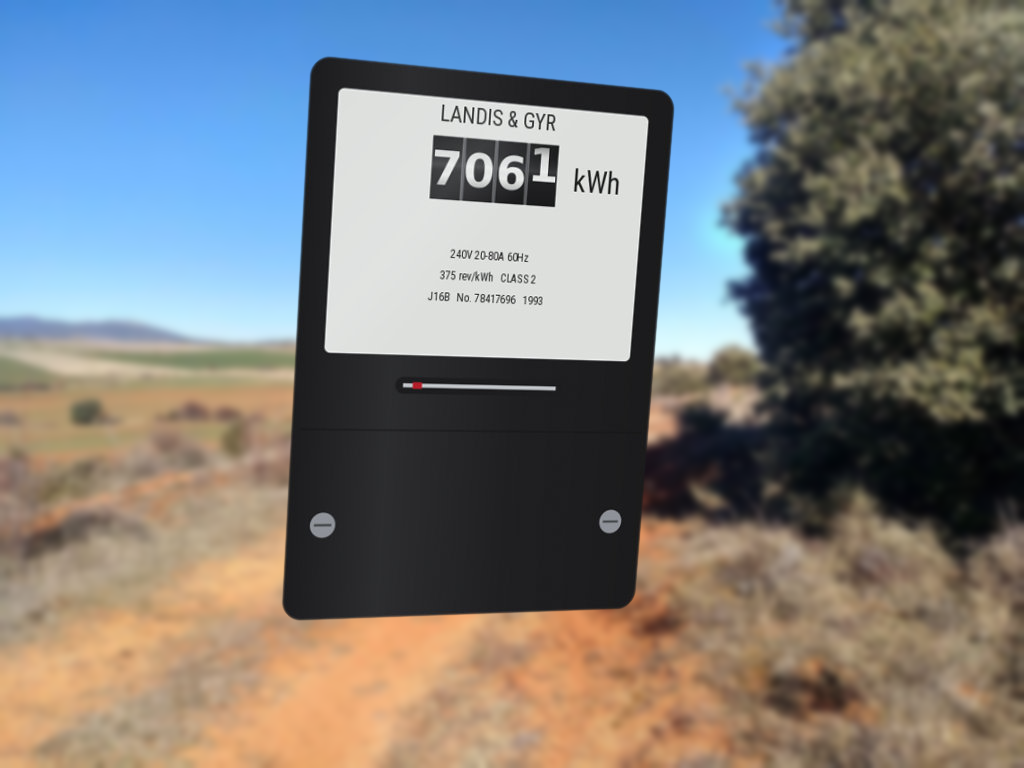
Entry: 7061kWh
